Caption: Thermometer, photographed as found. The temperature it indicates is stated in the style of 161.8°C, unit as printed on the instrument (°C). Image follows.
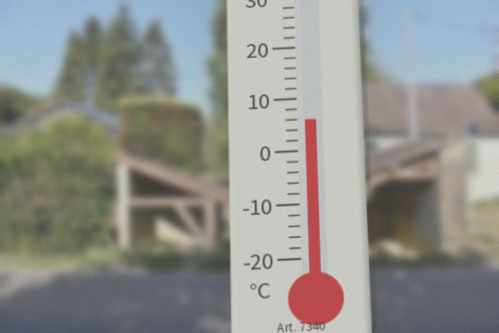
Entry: 6°C
